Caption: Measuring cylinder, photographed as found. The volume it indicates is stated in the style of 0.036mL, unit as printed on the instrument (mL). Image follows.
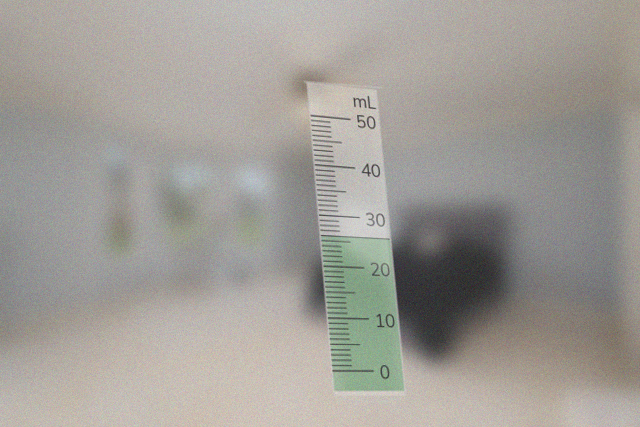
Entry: 26mL
